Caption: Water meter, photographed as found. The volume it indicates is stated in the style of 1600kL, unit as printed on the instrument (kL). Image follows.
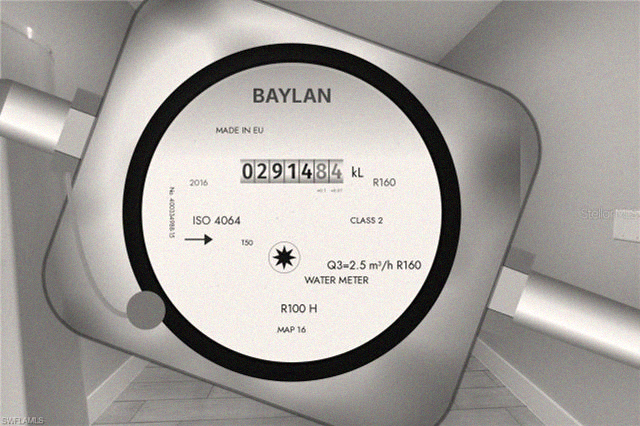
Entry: 2914.84kL
